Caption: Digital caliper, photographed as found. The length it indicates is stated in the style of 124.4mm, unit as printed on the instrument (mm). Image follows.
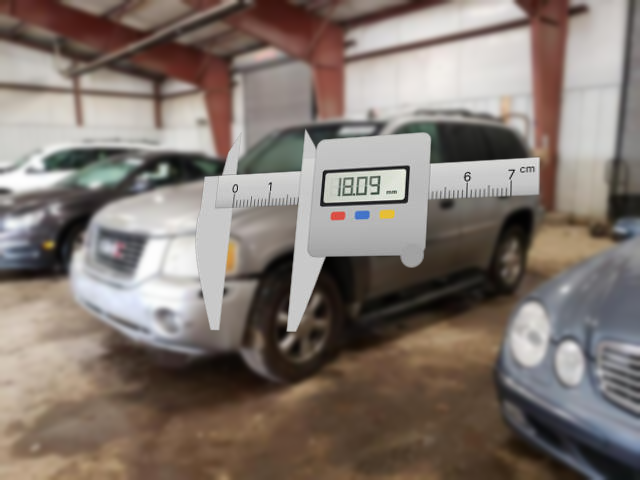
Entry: 18.09mm
